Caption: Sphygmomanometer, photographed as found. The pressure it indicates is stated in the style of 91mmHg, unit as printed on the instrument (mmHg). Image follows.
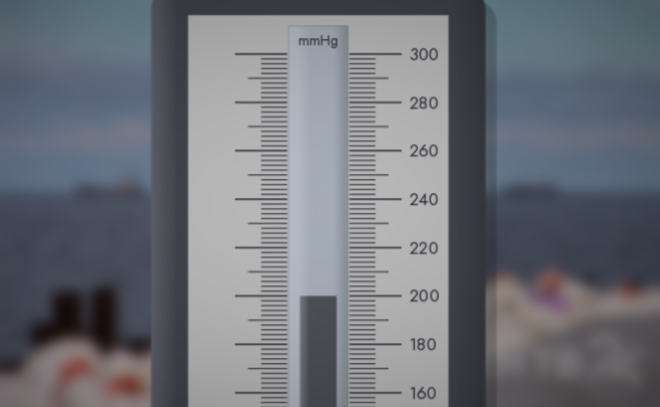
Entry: 200mmHg
